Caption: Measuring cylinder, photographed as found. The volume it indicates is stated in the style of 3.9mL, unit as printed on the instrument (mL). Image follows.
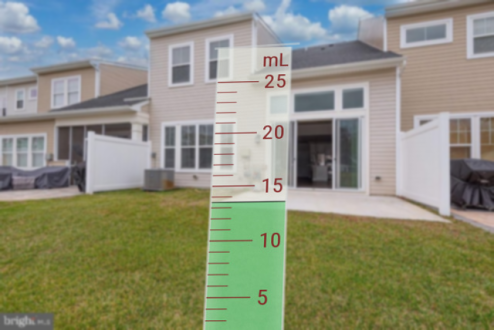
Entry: 13.5mL
